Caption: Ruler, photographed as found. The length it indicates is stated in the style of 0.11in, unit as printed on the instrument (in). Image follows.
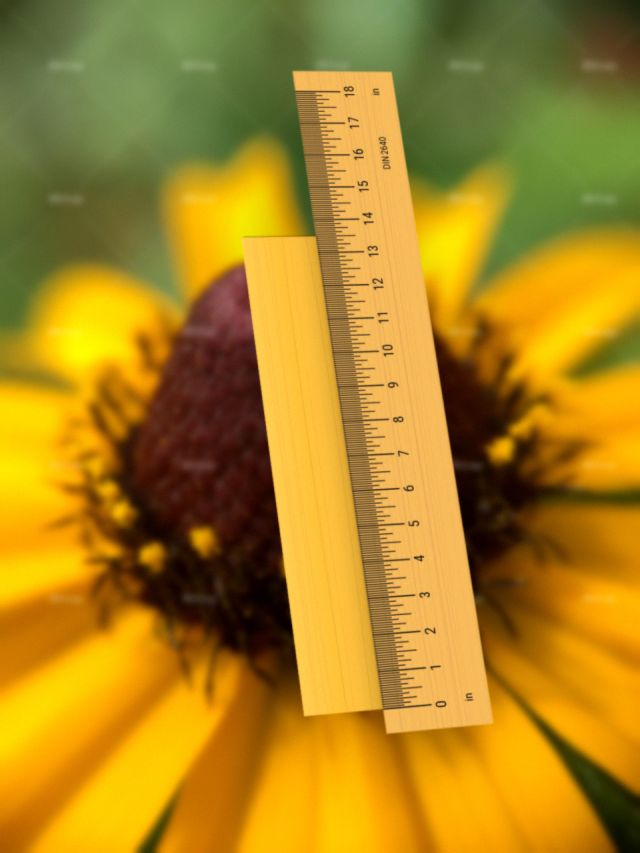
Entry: 13.5in
